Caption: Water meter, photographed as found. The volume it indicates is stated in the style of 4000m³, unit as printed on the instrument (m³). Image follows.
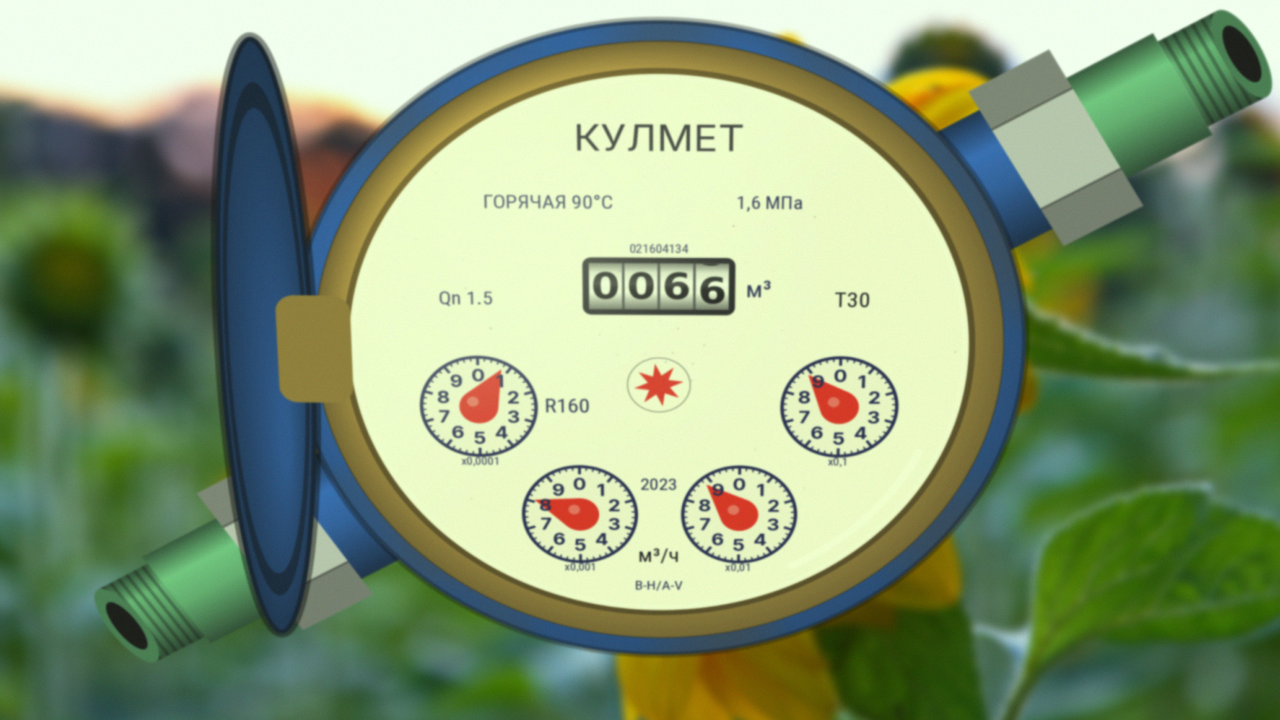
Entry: 65.8880m³
